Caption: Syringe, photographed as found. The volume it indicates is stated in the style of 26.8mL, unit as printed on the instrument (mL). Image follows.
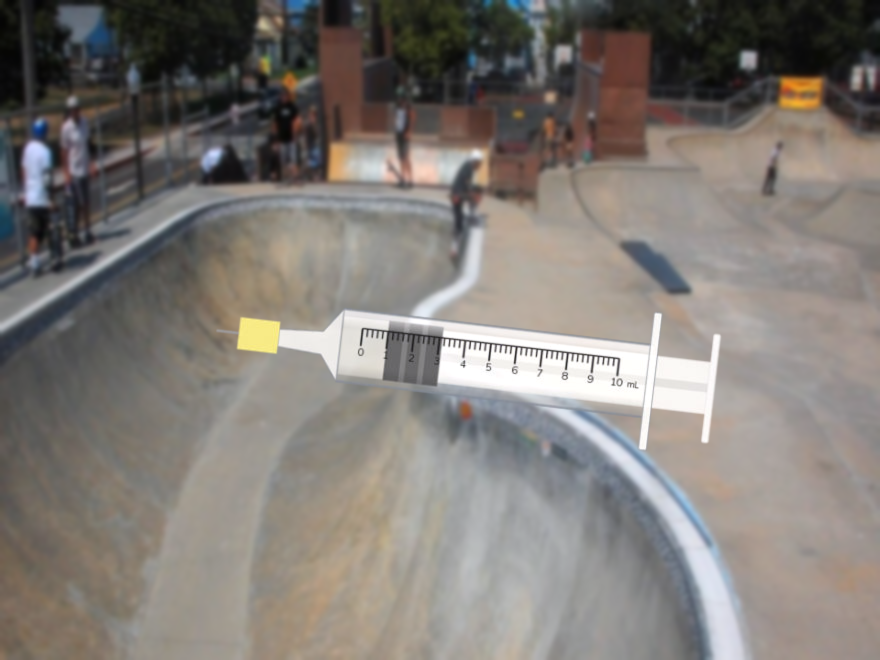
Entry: 1mL
